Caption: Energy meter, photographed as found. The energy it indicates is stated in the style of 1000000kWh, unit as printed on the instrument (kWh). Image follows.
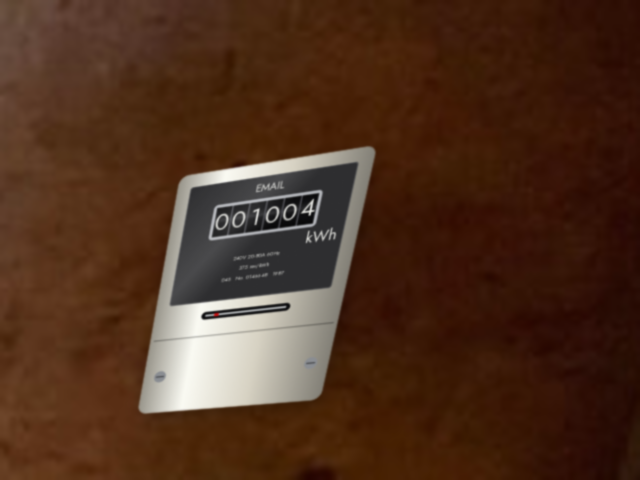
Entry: 1004kWh
